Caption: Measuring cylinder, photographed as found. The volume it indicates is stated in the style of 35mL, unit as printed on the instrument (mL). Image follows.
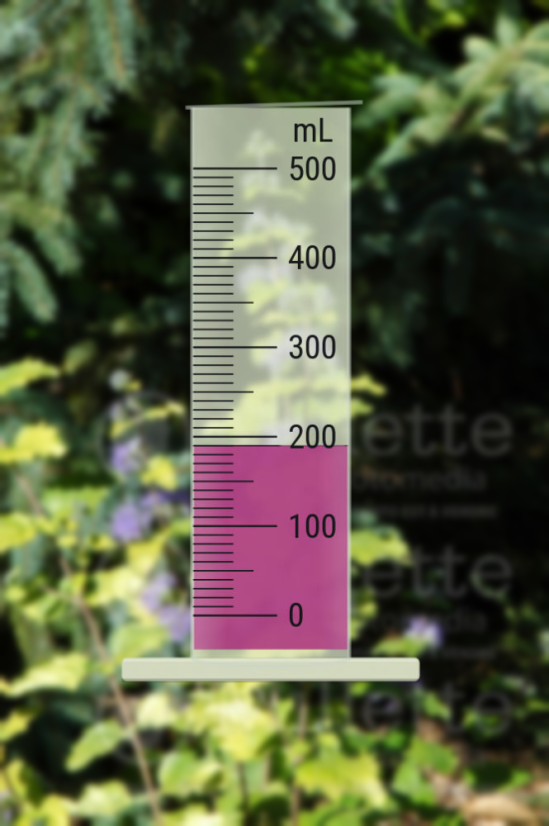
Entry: 190mL
